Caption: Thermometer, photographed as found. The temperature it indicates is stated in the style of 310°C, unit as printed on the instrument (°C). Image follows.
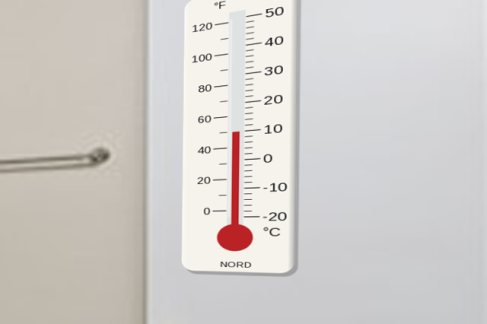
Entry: 10°C
